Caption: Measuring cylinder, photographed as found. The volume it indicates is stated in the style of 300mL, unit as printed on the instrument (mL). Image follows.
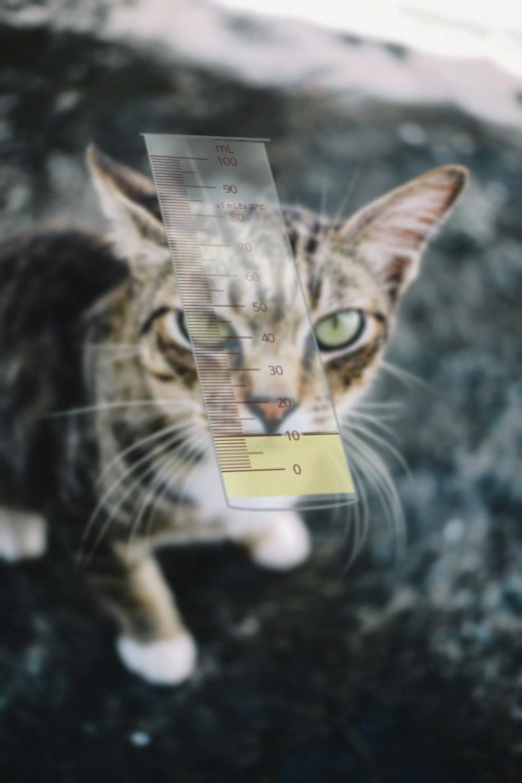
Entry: 10mL
